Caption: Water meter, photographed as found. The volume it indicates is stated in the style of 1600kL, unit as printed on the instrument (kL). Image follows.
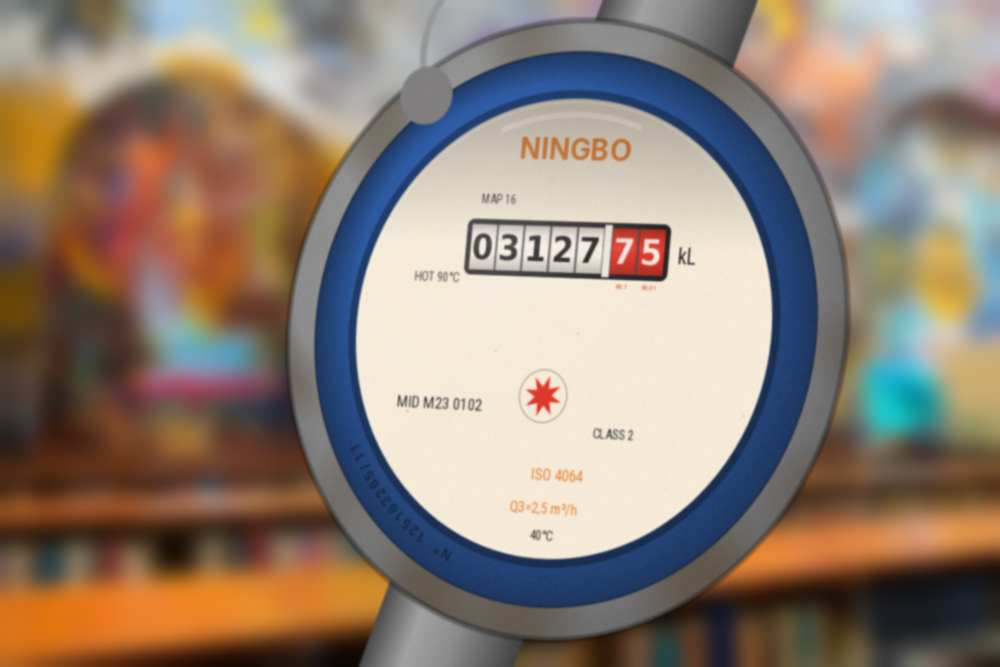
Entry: 3127.75kL
